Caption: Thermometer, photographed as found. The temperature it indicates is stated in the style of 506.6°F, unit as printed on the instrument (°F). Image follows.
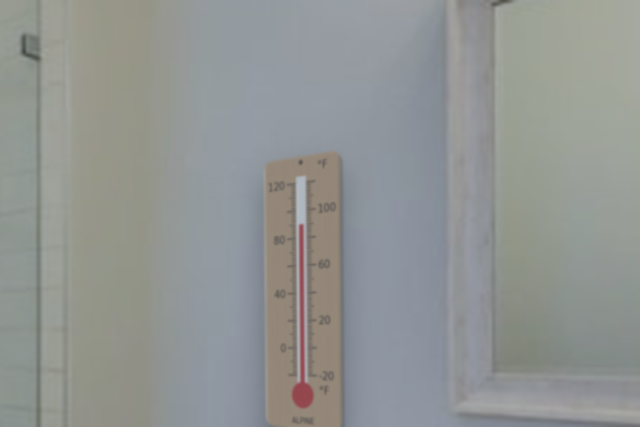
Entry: 90°F
